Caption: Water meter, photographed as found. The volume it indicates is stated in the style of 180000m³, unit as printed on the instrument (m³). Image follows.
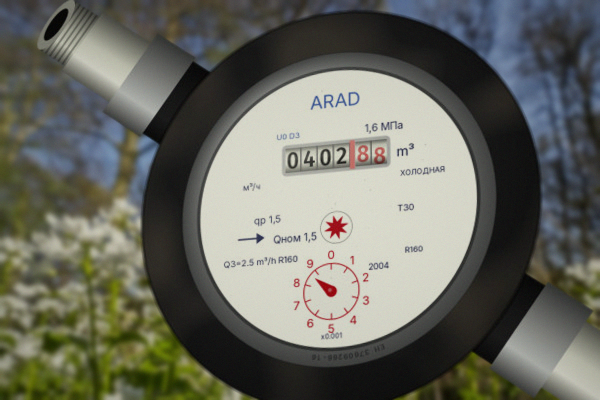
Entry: 402.878m³
